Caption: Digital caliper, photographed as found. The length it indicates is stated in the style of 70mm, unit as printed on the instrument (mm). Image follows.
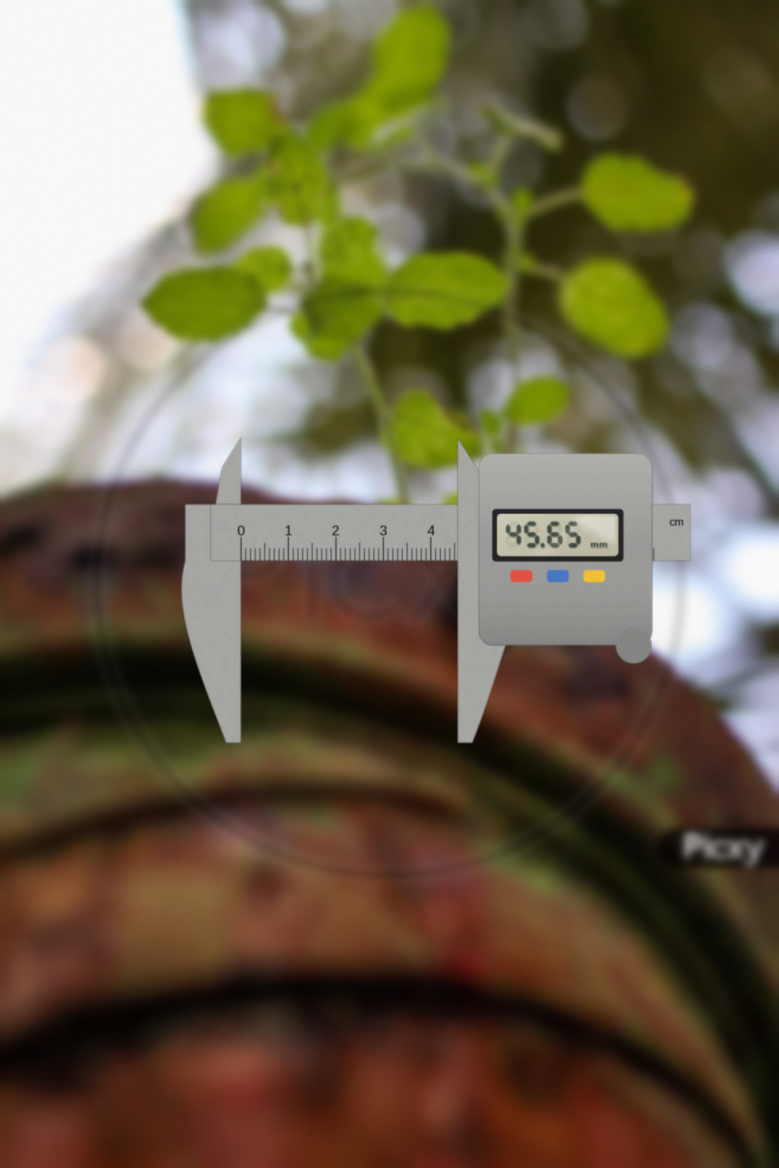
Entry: 45.65mm
